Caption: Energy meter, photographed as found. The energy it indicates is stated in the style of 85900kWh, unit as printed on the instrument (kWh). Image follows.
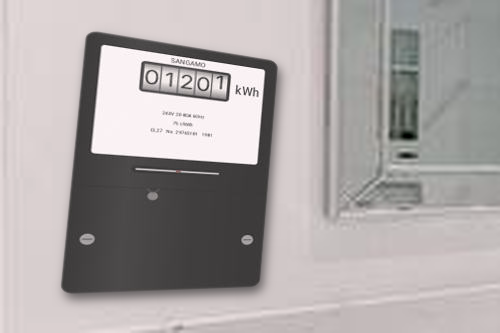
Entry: 1201kWh
